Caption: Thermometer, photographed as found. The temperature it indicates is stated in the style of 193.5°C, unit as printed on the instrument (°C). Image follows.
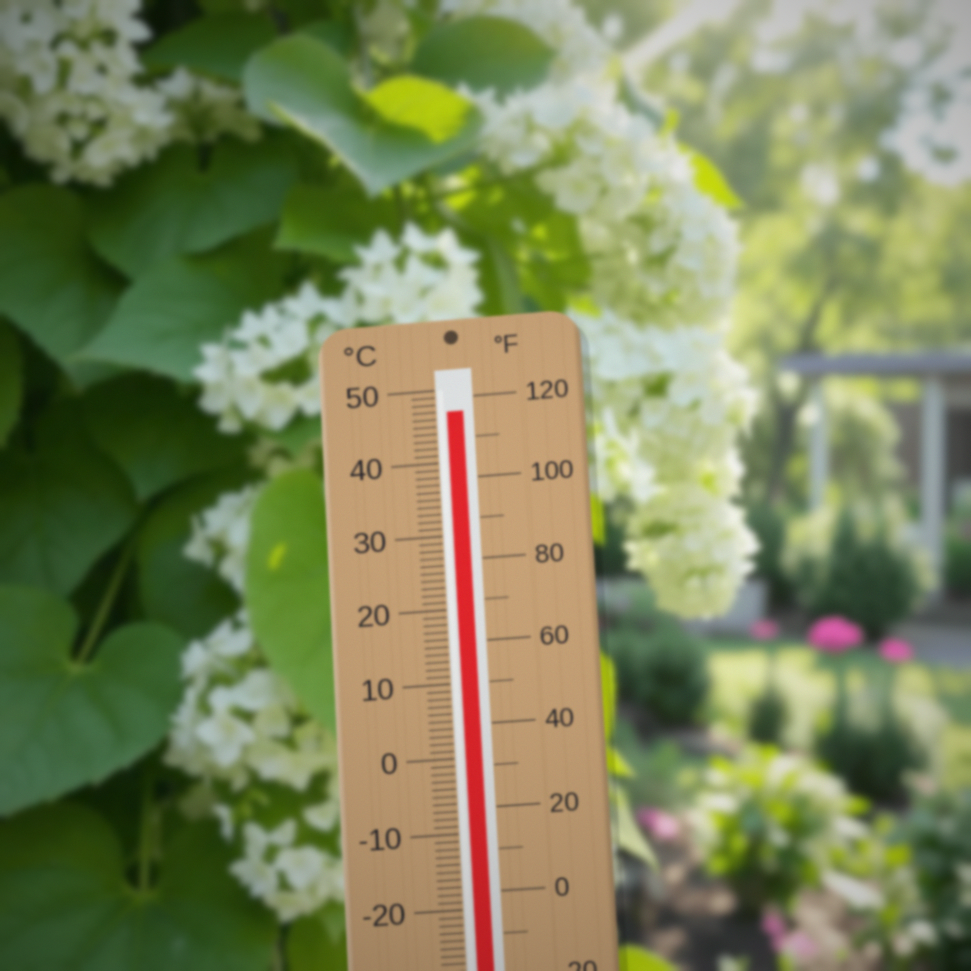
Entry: 47°C
